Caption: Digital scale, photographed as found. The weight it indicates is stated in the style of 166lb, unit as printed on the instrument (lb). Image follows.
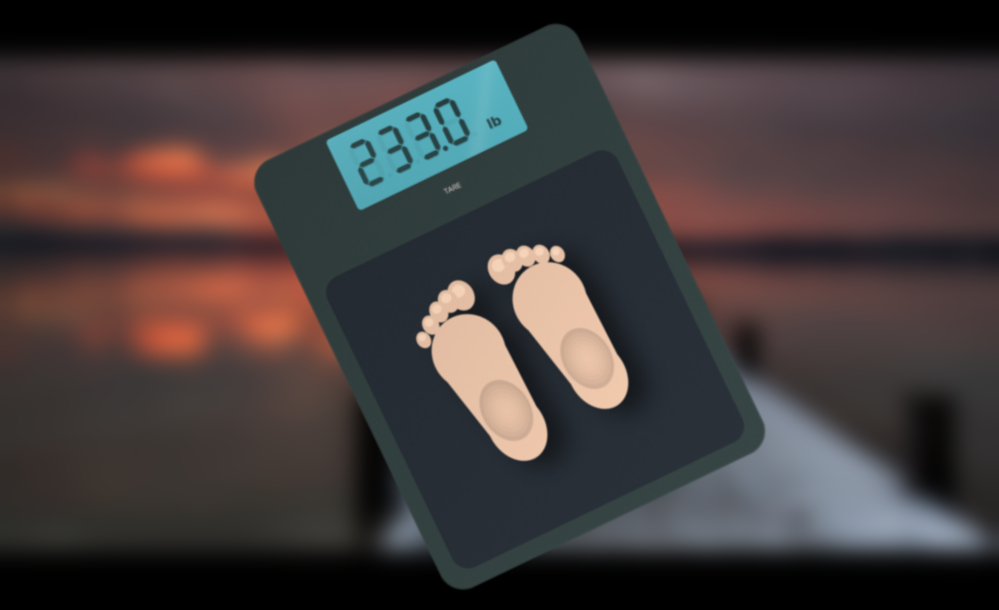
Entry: 233.0lb
